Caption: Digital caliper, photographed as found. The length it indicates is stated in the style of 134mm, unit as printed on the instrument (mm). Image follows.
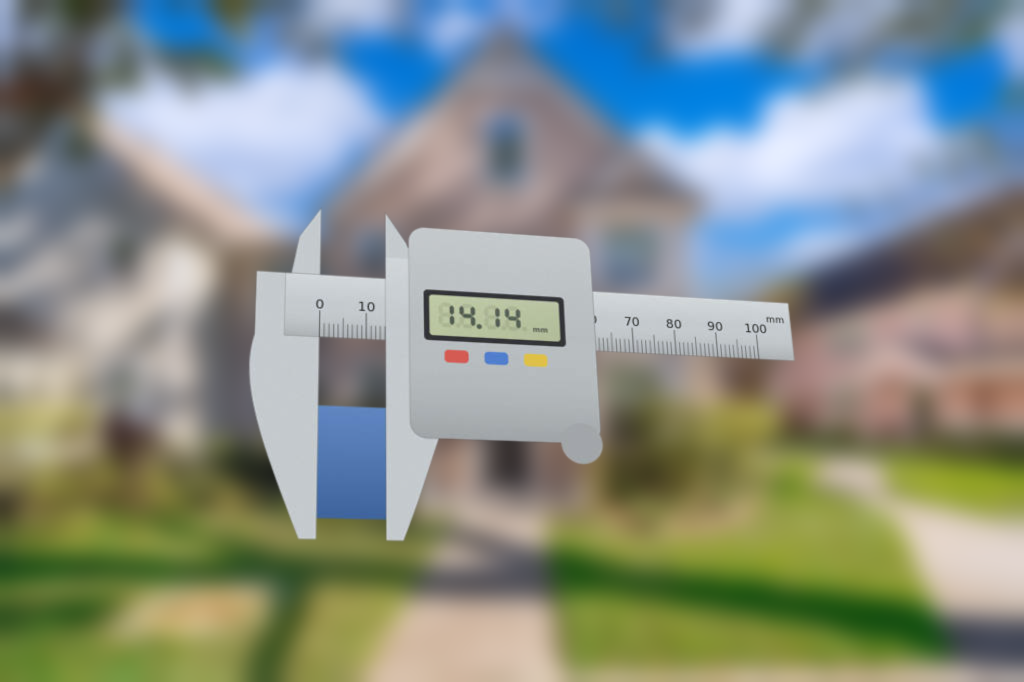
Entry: 14.14mm
